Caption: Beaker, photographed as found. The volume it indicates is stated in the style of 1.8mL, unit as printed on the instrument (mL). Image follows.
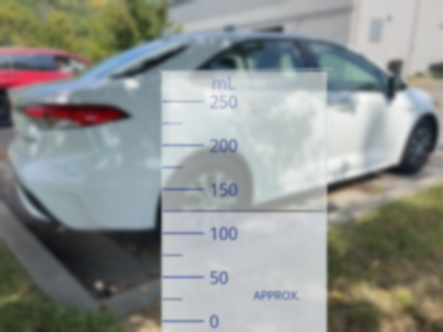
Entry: 125mL
